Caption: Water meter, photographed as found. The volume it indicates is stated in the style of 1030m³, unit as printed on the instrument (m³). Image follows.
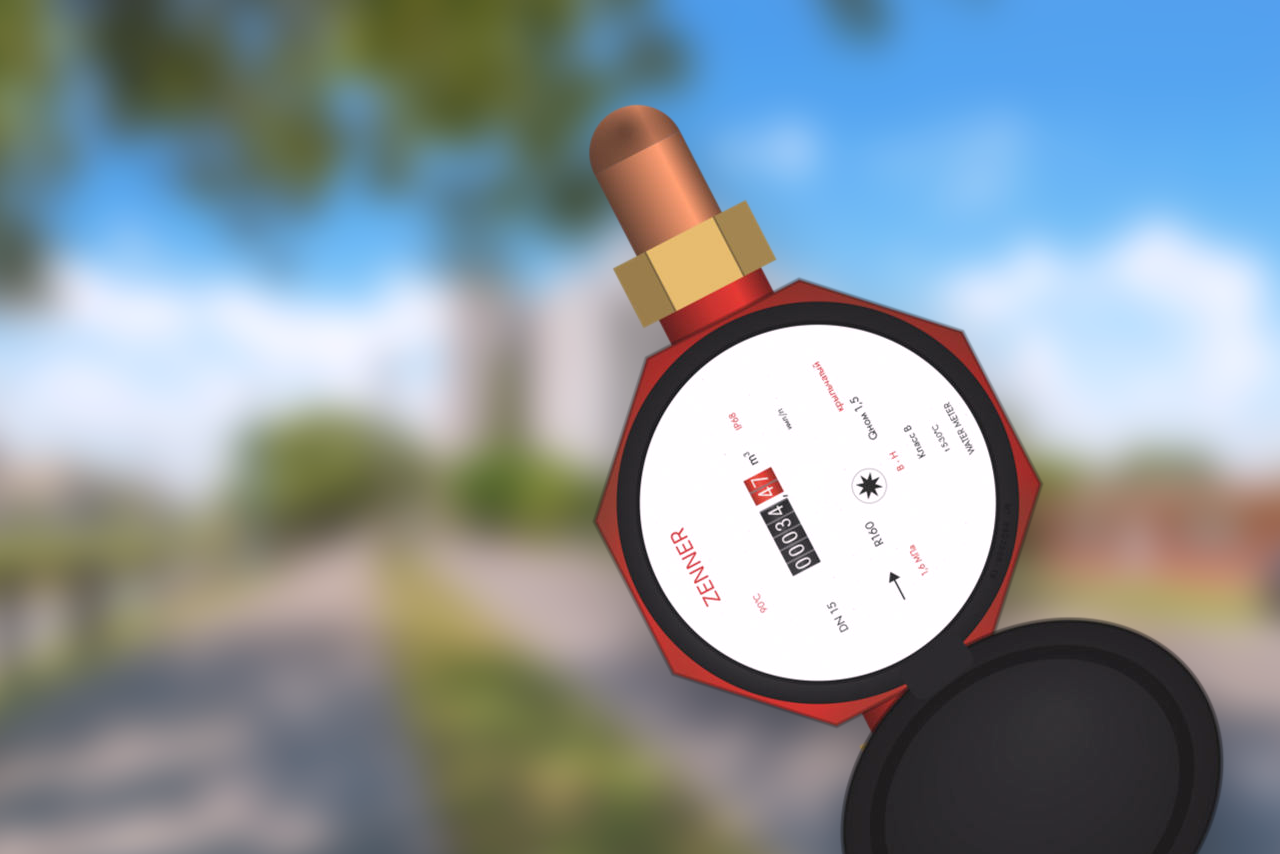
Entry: 34.47m³
